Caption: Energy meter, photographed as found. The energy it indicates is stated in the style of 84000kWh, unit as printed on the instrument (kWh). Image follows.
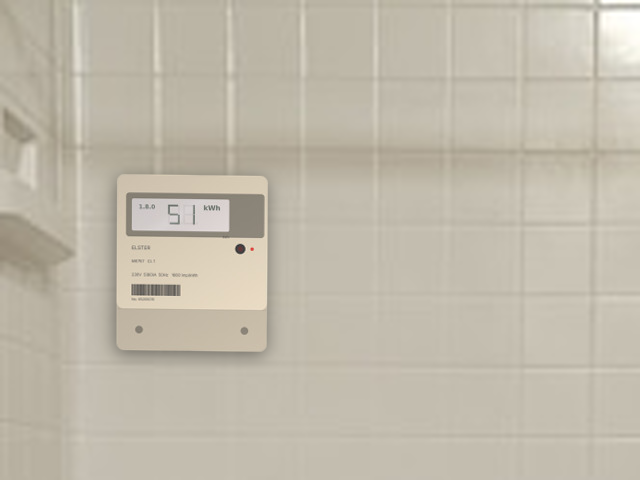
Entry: 51kWh
